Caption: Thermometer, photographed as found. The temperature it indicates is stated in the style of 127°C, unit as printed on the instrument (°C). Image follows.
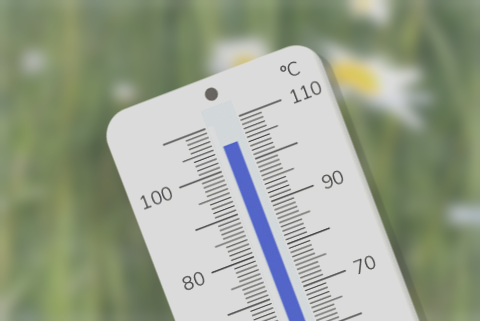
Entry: 105°C
